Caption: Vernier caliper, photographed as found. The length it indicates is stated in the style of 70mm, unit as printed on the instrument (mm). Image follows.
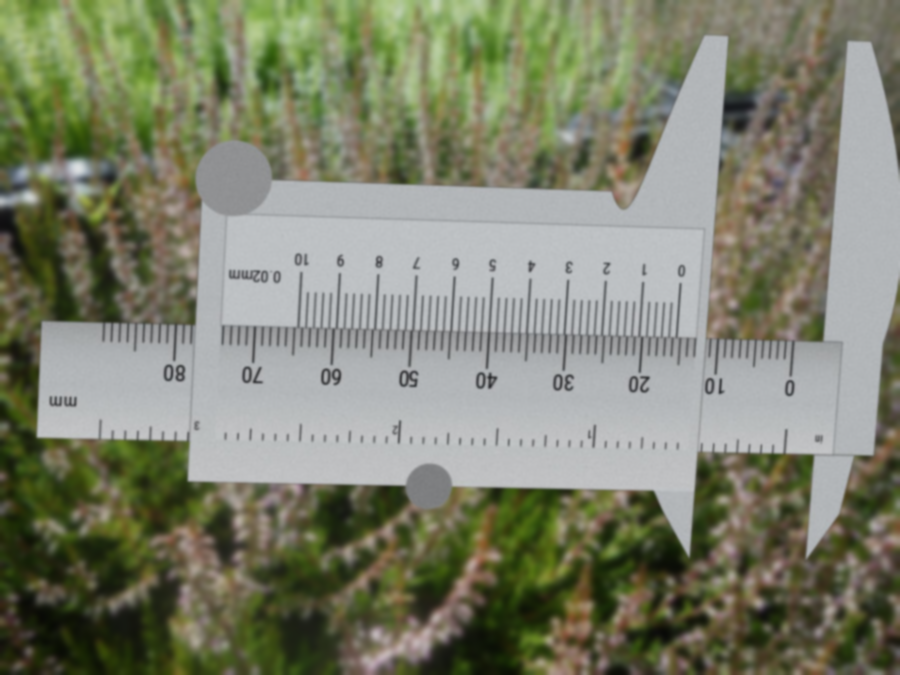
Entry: 15.5mm
